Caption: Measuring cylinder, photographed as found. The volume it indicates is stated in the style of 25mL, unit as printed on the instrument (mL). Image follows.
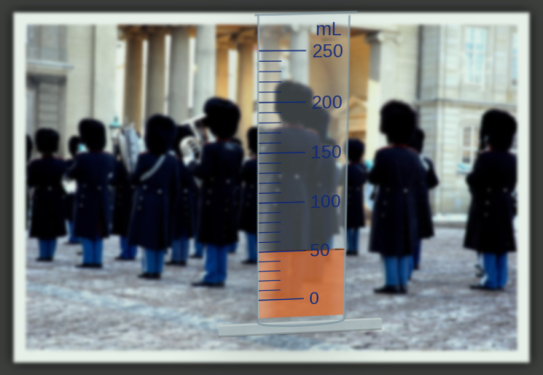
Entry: 50mL
